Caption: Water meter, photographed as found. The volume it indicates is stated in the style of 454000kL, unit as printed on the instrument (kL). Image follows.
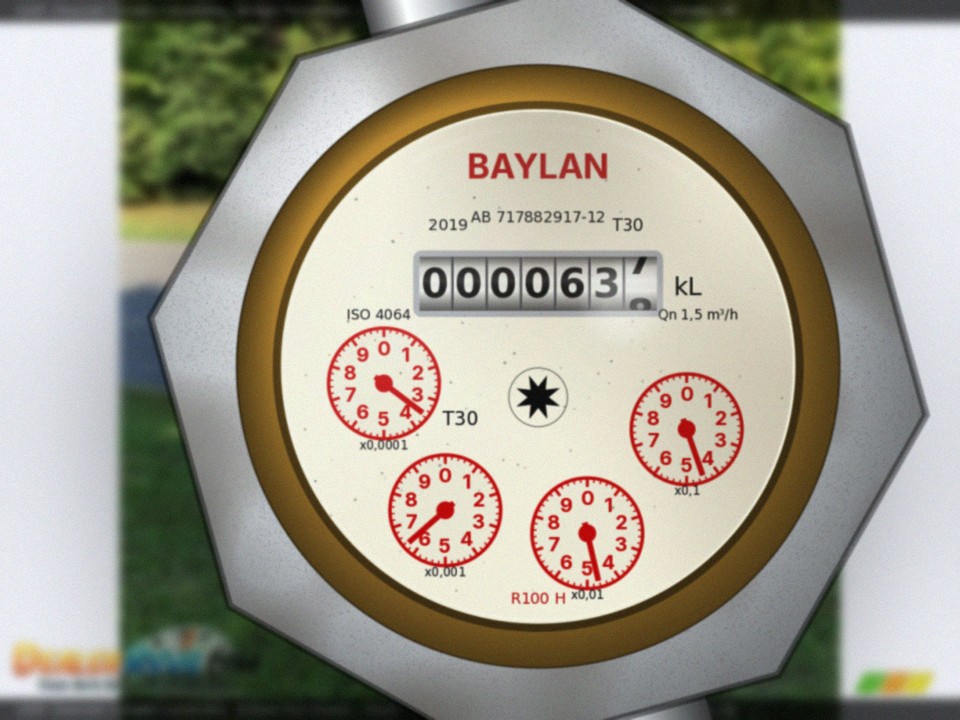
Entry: 637.4463kL
